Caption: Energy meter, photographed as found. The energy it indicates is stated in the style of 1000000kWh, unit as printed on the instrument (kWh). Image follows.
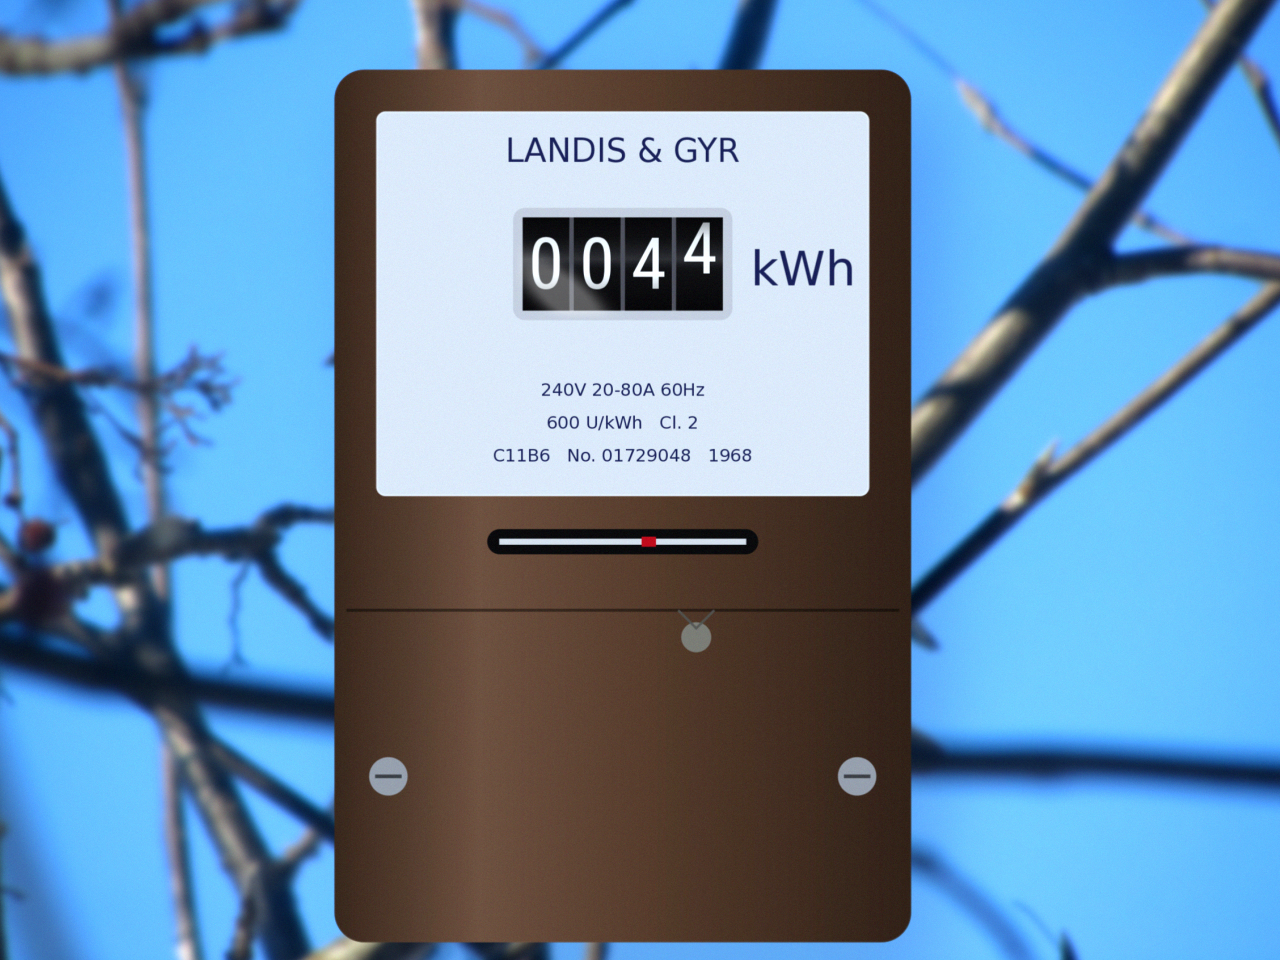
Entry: 44kWh
